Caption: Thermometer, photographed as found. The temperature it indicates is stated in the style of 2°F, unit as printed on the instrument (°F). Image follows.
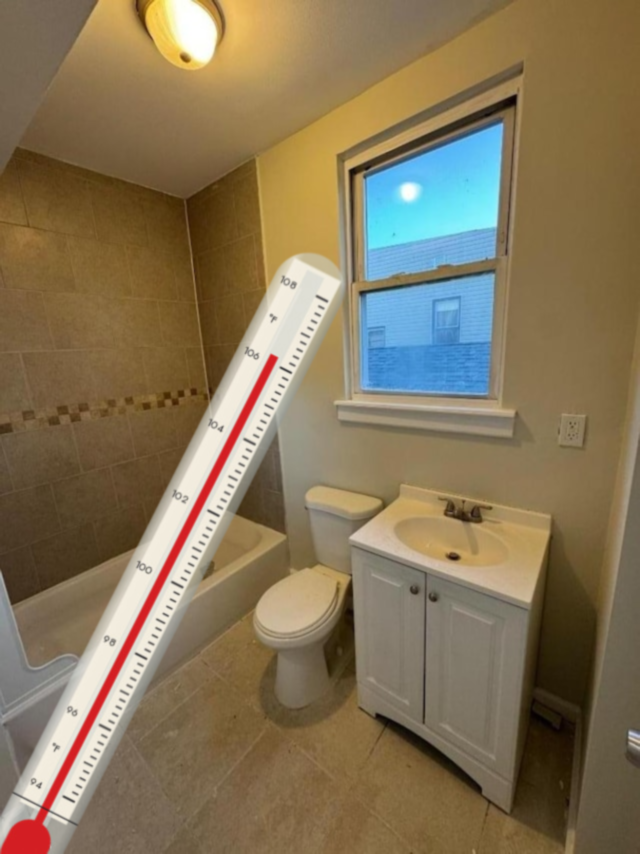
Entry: 106.2°F
